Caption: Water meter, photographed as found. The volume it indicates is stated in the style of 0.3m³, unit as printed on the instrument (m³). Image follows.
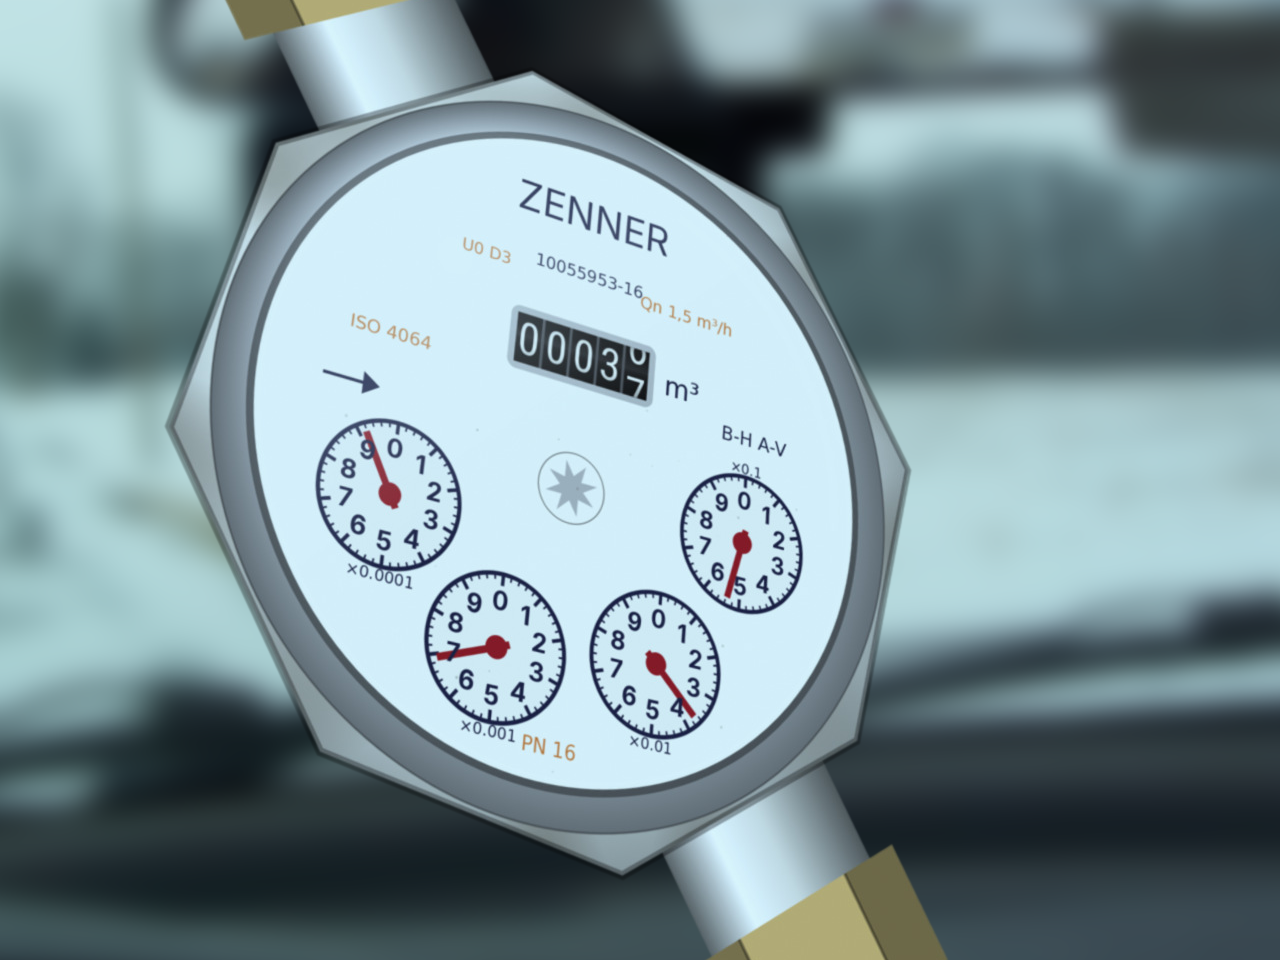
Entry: 36.5369m³
